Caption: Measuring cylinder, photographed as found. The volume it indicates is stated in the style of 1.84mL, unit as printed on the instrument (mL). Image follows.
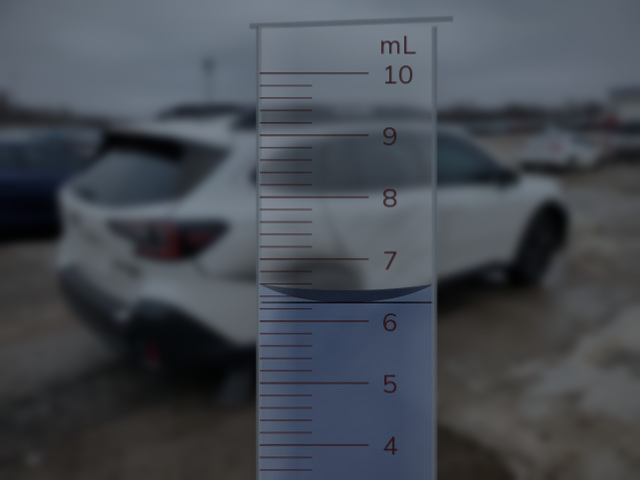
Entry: 6.3mL
